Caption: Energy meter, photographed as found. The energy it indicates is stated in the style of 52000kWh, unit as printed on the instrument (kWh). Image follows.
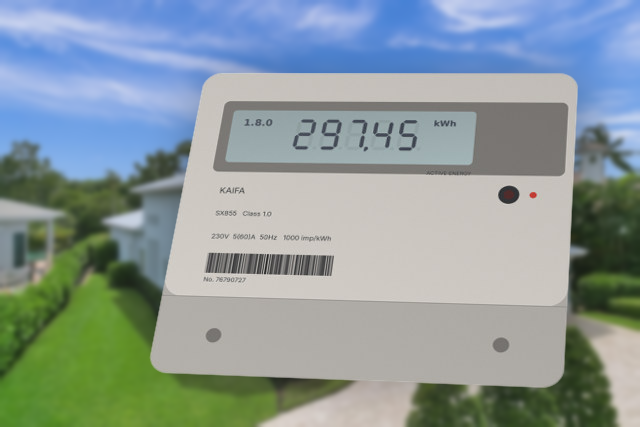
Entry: 297.45kWh
